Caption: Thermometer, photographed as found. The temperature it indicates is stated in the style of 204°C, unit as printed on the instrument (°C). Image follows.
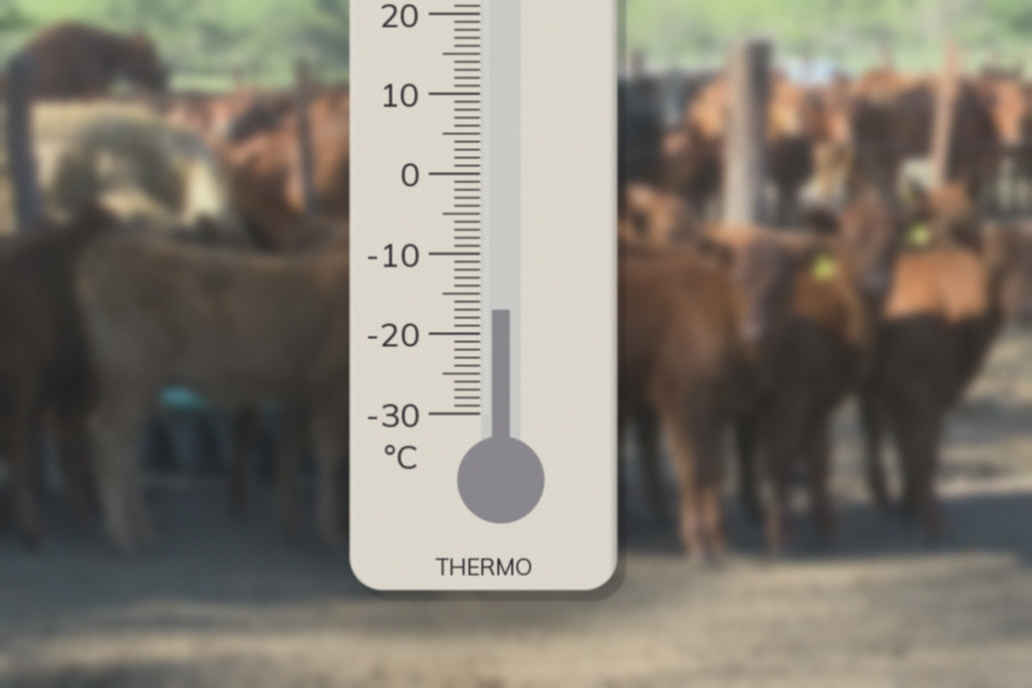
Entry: -17°C
